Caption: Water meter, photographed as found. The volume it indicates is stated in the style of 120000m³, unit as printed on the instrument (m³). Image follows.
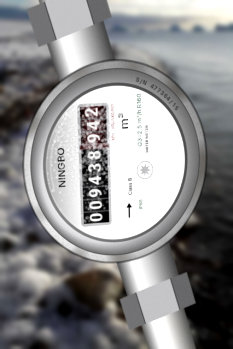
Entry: 9438.942m³
